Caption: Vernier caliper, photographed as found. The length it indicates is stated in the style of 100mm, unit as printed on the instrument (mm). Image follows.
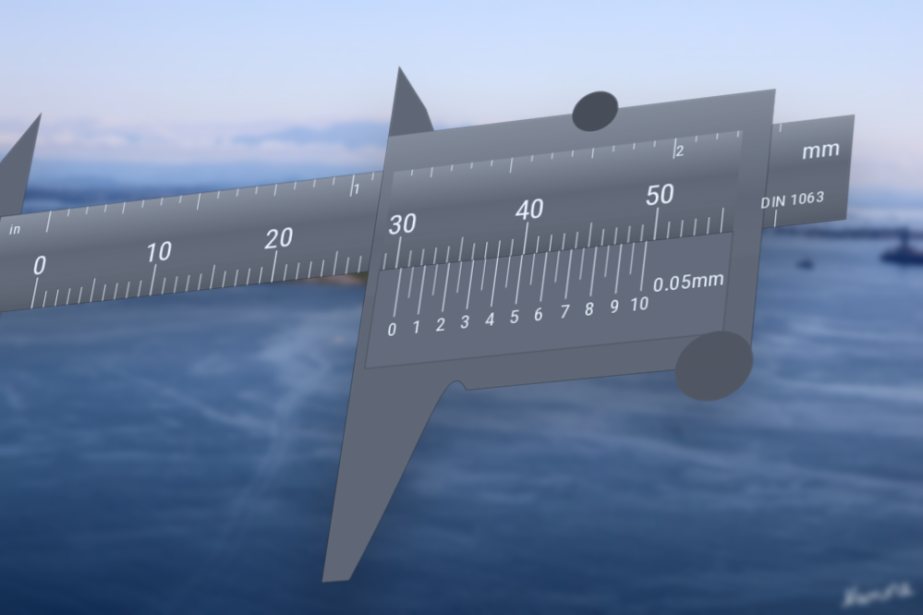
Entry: 30.4mm
